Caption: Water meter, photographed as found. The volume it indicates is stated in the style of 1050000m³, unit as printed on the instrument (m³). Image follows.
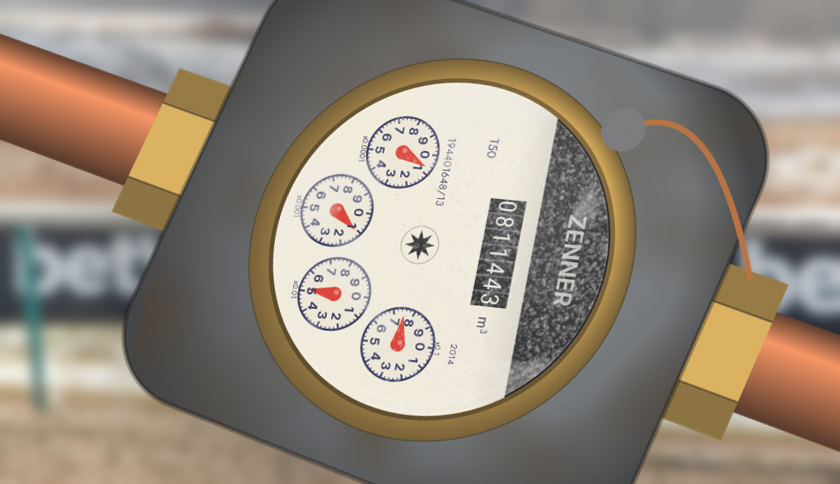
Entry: 811443.7510m³
